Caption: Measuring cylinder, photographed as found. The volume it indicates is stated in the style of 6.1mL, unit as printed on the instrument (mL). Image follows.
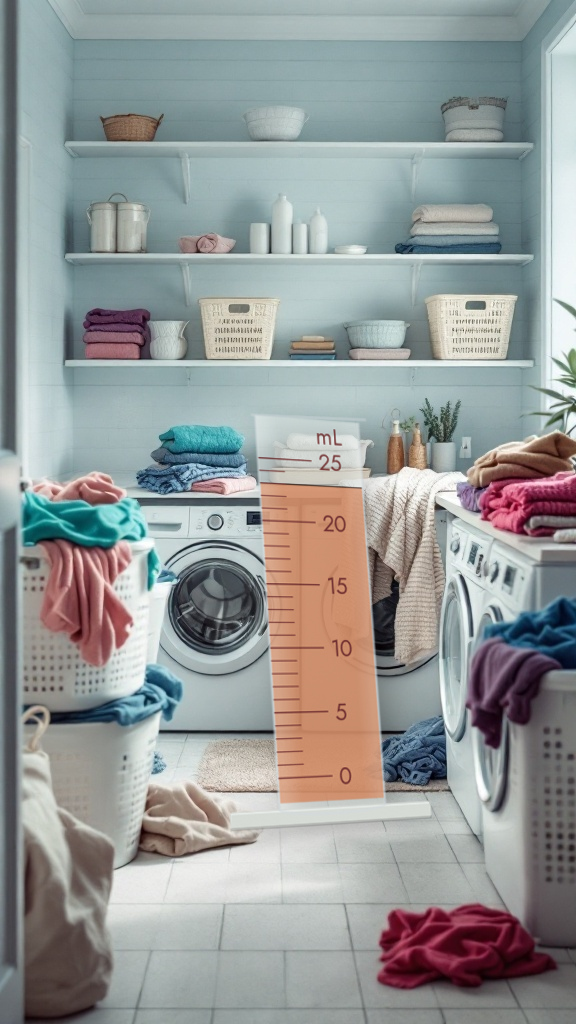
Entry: 23mL
